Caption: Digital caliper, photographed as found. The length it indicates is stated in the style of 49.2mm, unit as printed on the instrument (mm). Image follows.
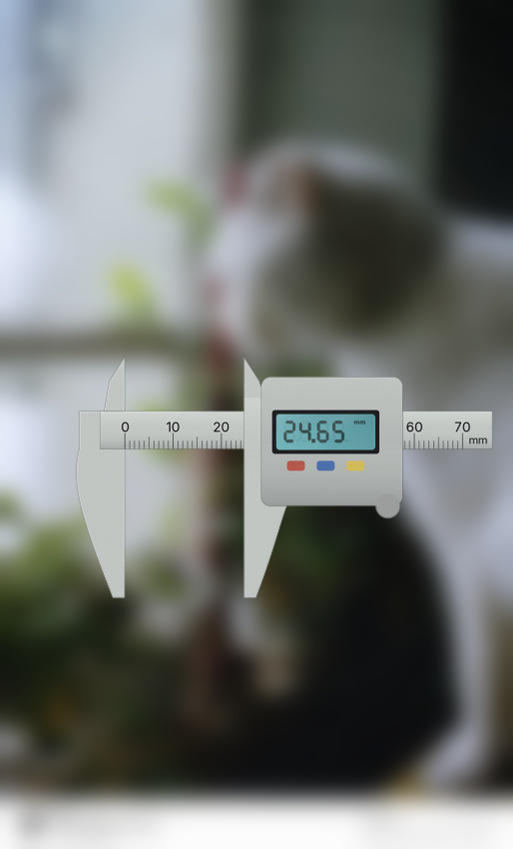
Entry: 24.65mm
